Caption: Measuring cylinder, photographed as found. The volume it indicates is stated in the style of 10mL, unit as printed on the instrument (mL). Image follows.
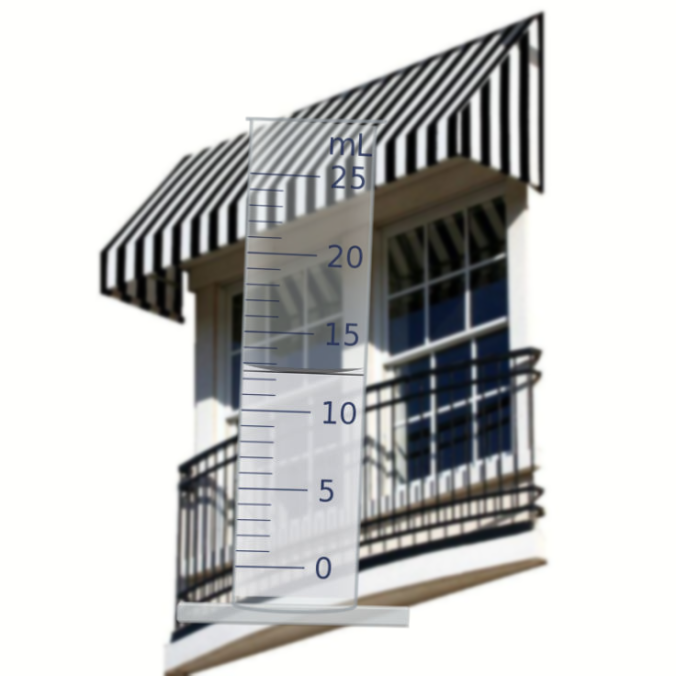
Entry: 12.5mL
